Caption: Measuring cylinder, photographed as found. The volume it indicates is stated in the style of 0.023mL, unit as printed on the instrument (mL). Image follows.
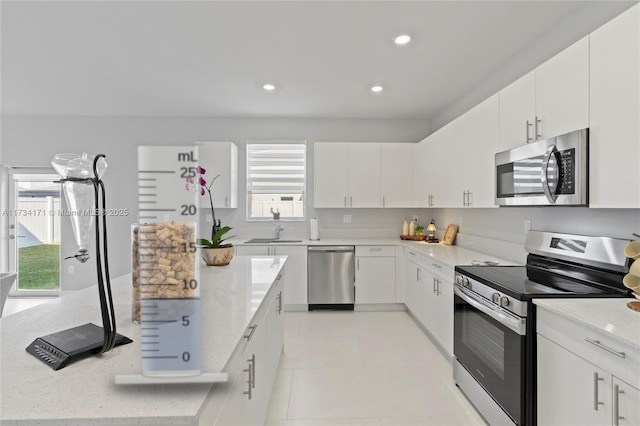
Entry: 8mL
